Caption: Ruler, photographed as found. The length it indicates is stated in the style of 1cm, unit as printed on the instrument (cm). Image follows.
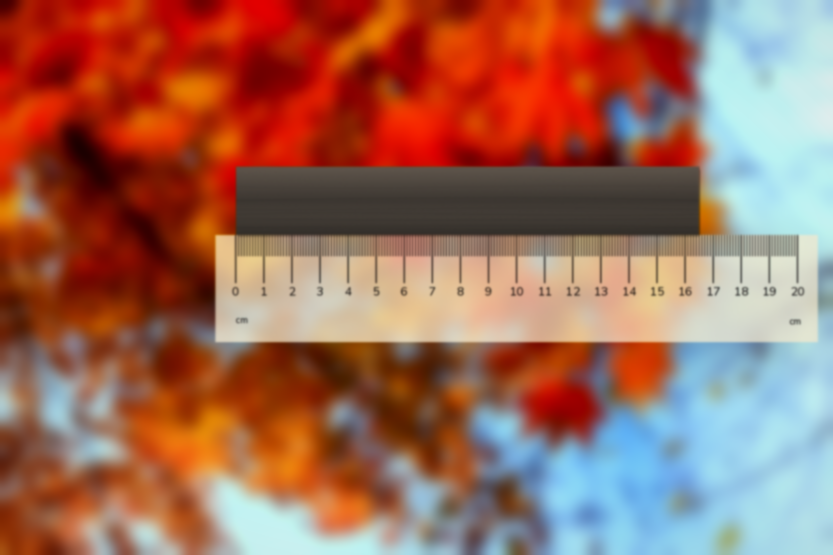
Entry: 16.5cm
